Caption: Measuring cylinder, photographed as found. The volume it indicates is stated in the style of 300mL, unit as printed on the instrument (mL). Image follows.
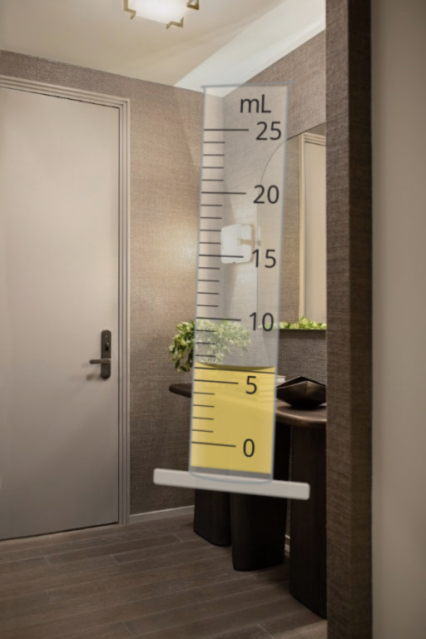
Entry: 6mL
